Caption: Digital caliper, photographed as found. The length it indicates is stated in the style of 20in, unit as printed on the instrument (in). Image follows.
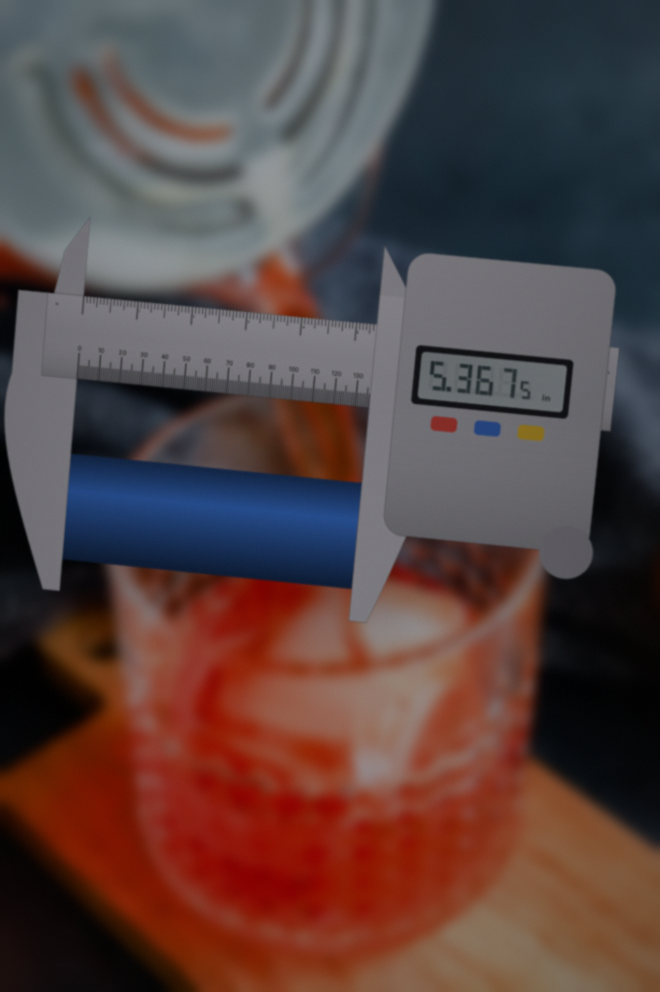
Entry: 5.3675in
